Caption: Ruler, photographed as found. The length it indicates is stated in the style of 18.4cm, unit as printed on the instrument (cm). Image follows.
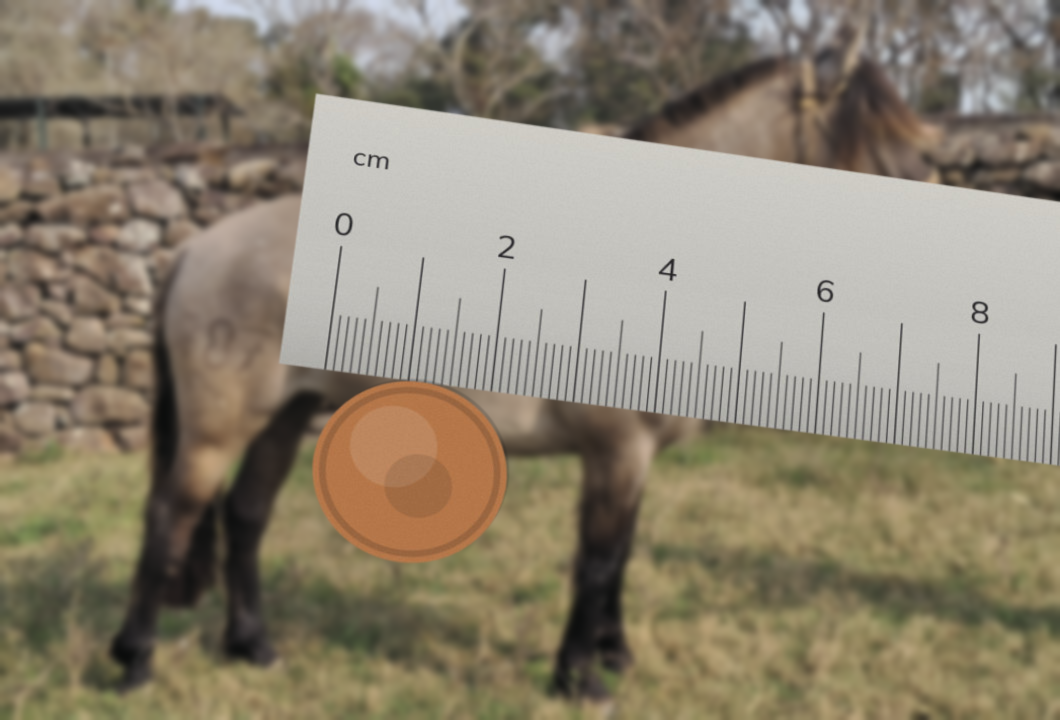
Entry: 2.3cm
